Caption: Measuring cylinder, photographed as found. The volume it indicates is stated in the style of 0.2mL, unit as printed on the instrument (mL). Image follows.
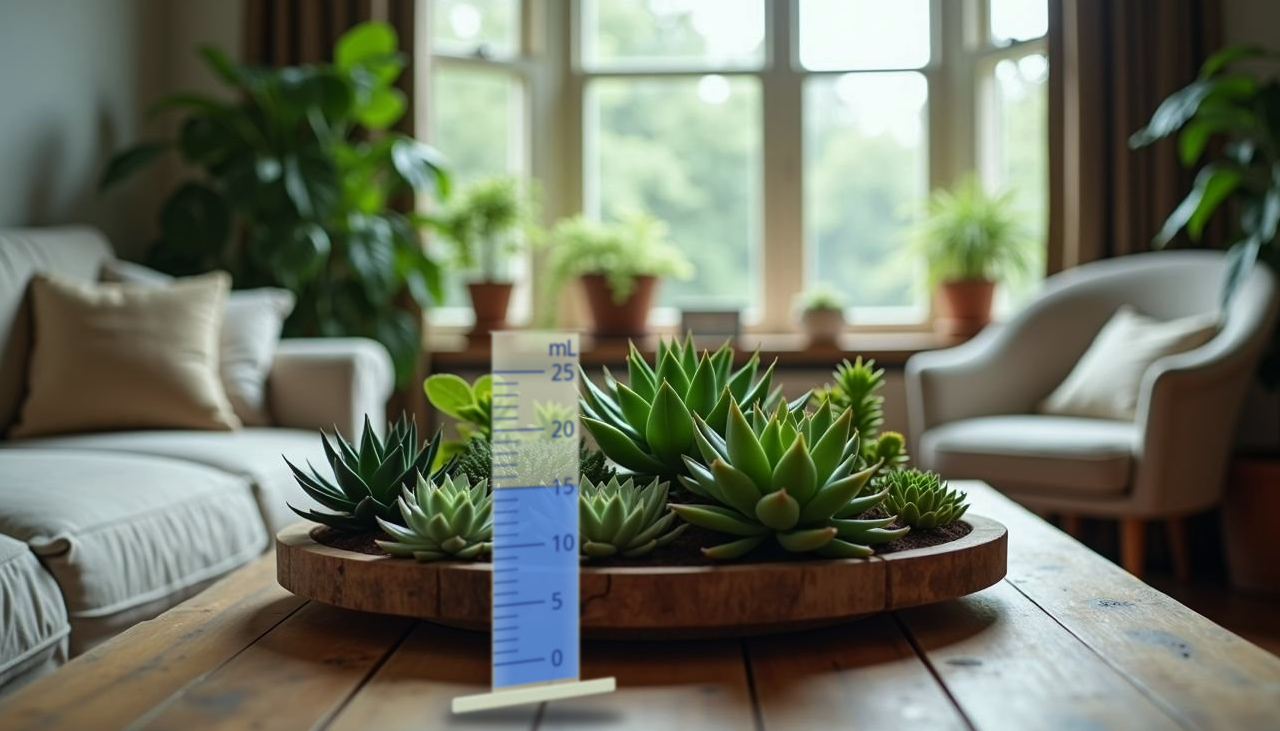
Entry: 15mL
